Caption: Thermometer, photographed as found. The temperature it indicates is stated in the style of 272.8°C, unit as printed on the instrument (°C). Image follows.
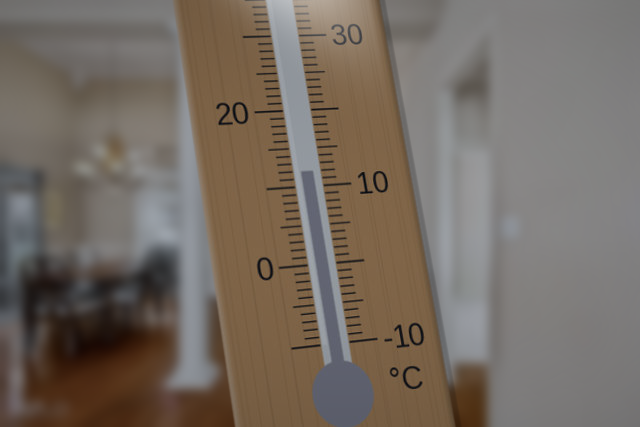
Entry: 12°C
